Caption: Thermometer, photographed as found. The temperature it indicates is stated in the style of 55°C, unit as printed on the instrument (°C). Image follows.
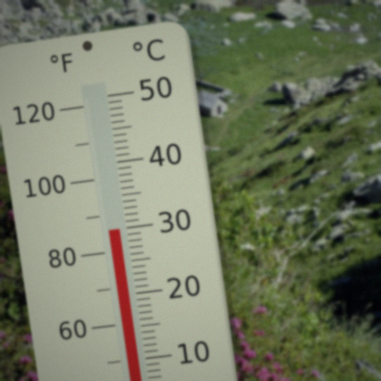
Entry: 30°C
